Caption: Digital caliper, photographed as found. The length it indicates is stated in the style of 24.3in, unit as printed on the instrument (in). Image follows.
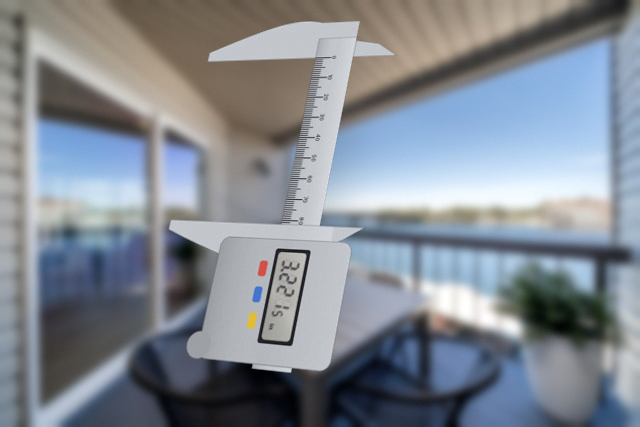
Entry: 3.2215in
